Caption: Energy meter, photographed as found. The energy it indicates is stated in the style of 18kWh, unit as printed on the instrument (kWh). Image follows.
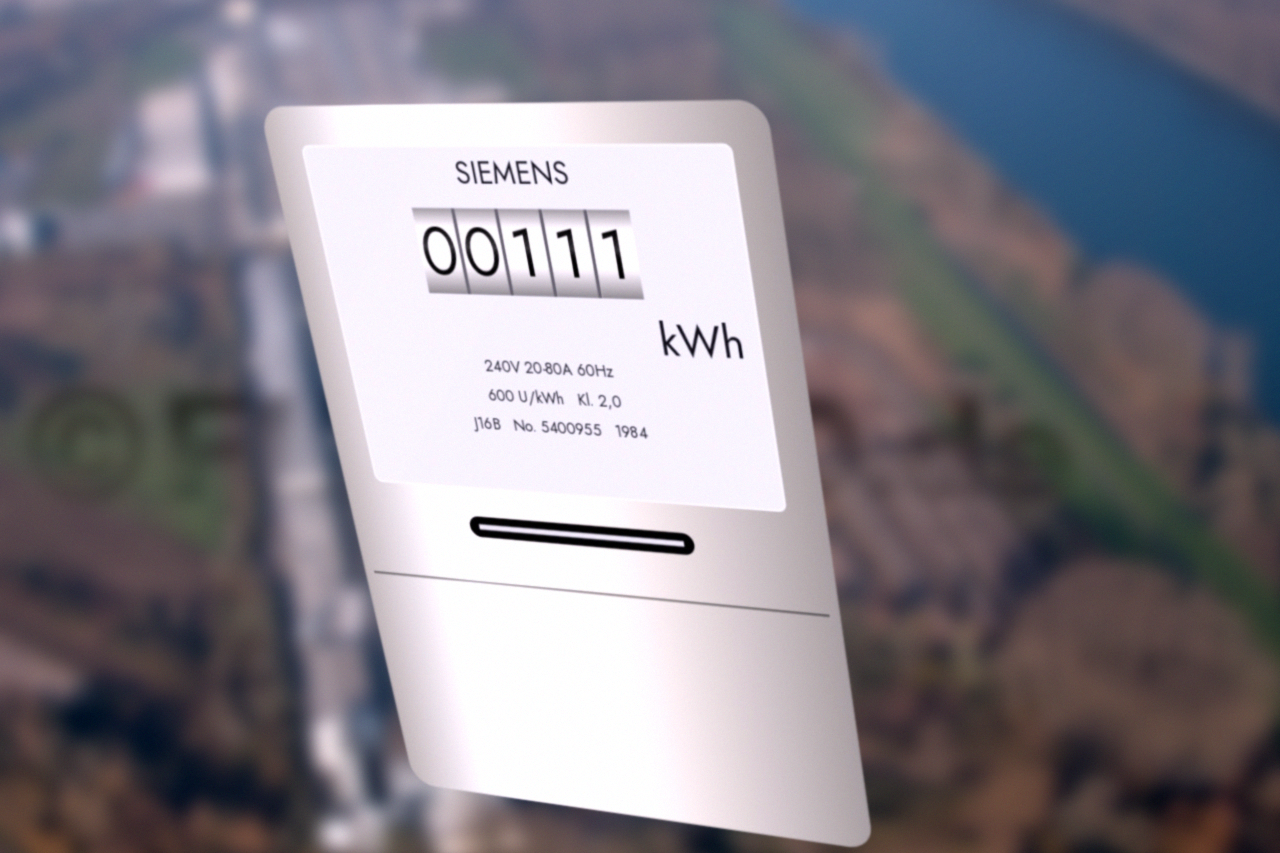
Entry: 111kWh
